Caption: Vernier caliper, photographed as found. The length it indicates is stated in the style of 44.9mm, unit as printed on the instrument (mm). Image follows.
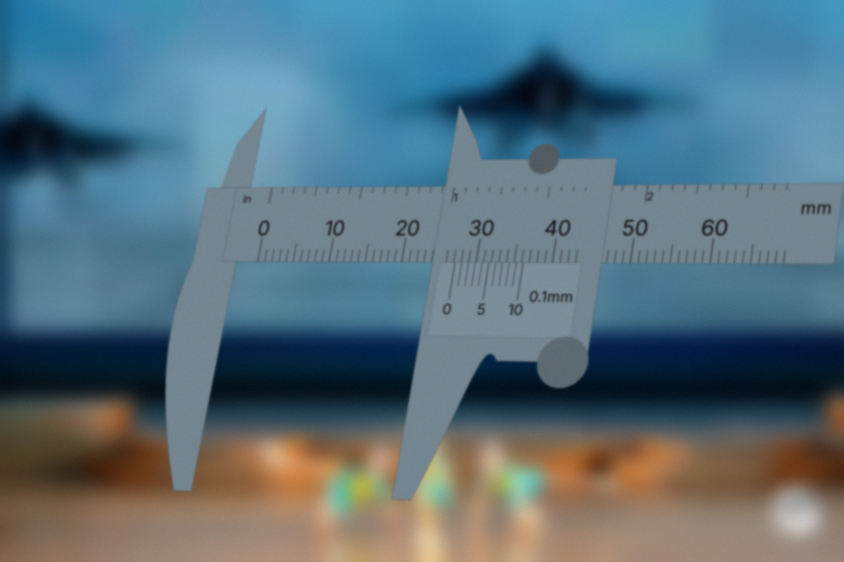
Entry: 27.2mm
